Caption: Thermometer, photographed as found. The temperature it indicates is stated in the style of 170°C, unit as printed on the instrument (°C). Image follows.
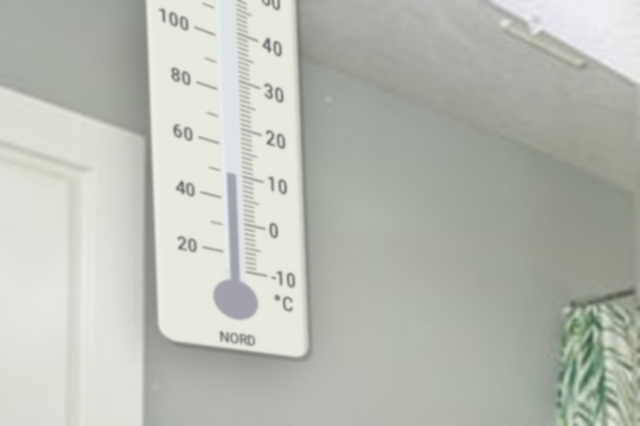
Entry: 10°C
